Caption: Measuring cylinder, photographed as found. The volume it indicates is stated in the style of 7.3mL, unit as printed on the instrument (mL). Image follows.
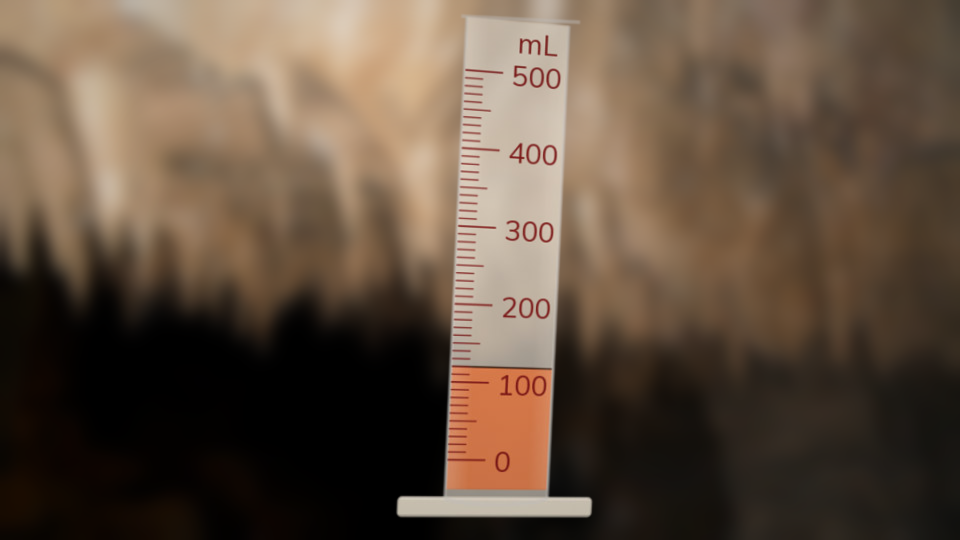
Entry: 120mL
